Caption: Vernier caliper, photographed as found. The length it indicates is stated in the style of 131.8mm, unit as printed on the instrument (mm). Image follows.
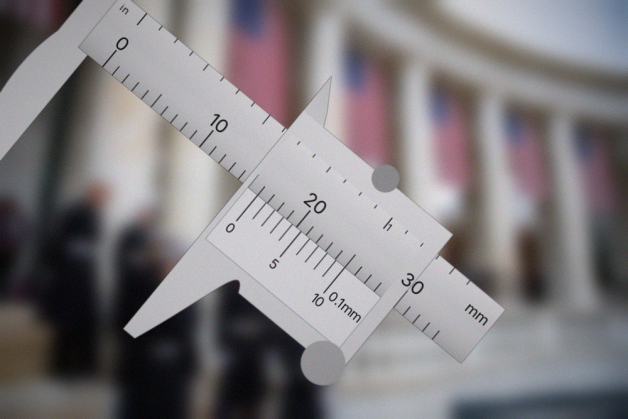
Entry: 16.0mm
